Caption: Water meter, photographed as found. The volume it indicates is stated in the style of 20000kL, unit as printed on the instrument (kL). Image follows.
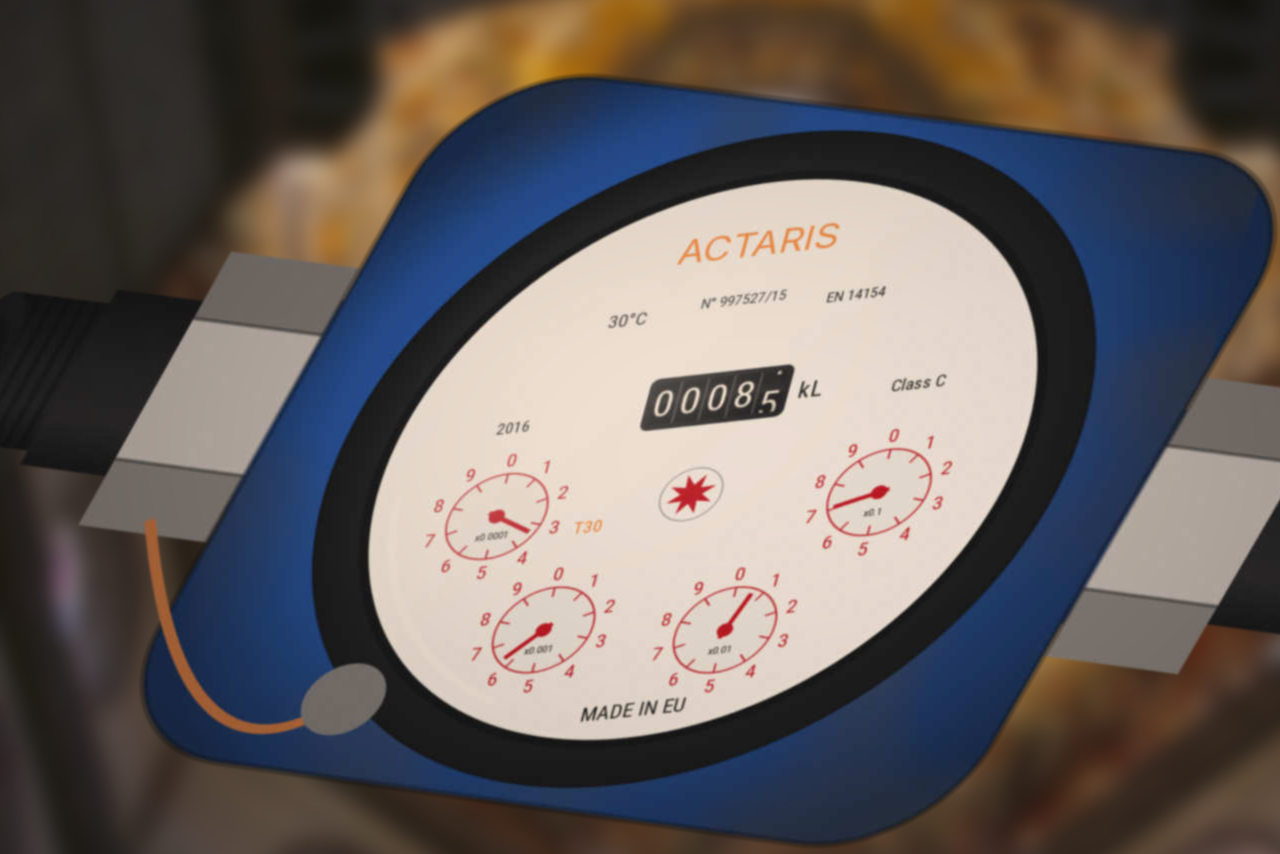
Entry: 84.7063kL
